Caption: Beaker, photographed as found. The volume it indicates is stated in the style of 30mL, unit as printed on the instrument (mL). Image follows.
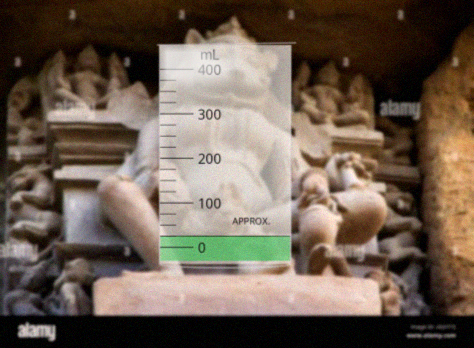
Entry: 25mL
